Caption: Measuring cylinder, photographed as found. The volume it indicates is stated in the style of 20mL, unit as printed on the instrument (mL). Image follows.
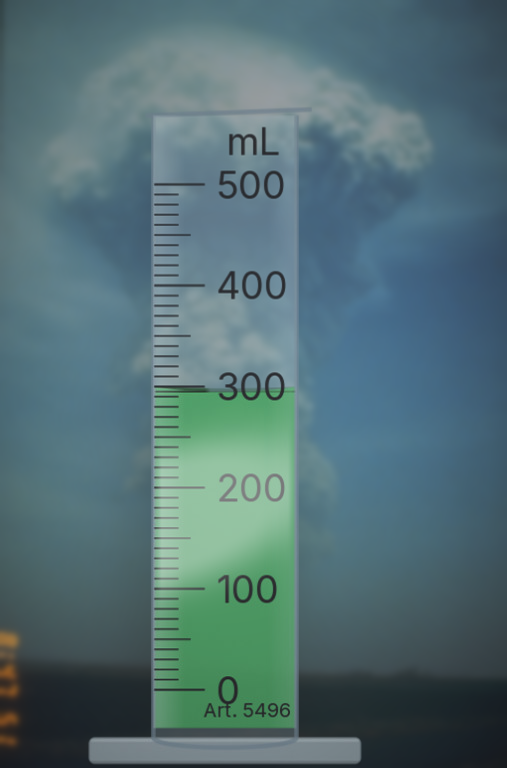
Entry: 295mL
